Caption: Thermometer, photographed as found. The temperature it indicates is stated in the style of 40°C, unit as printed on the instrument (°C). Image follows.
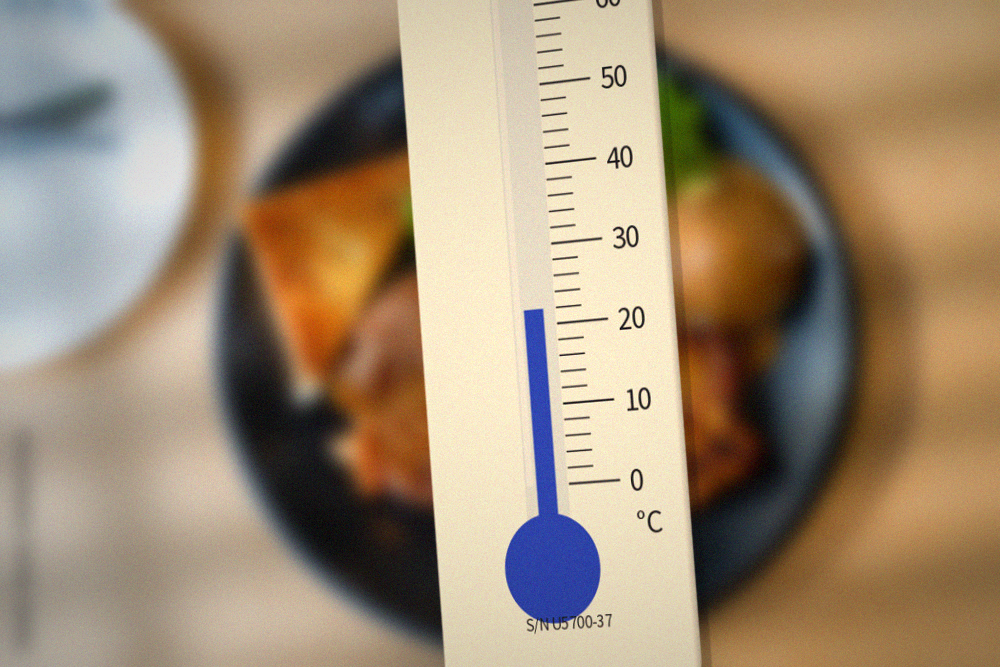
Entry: 22°C
